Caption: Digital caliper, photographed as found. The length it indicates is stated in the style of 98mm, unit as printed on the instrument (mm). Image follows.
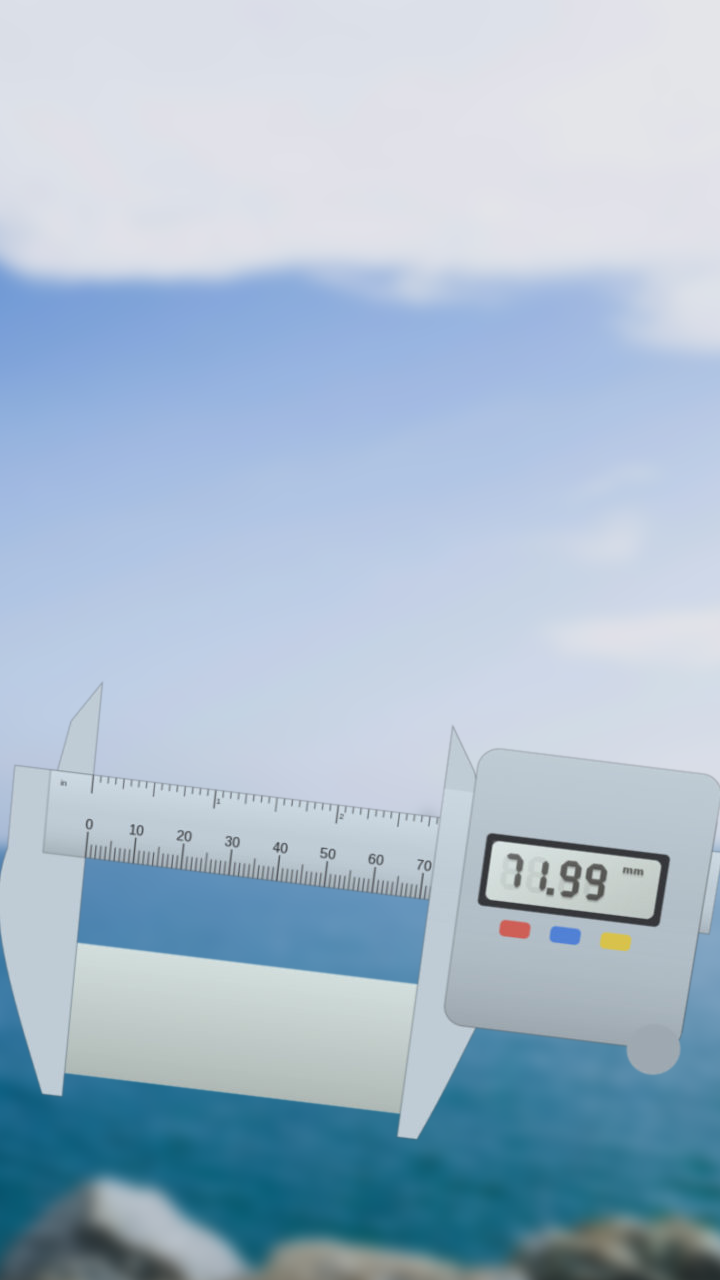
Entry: 71.99mm
